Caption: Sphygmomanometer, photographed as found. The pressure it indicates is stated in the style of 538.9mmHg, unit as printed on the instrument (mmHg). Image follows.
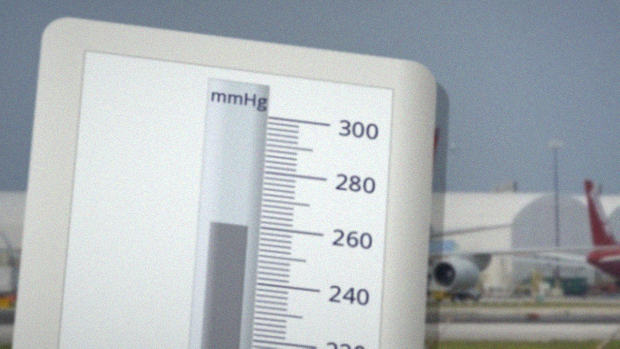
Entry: 260mmHg
